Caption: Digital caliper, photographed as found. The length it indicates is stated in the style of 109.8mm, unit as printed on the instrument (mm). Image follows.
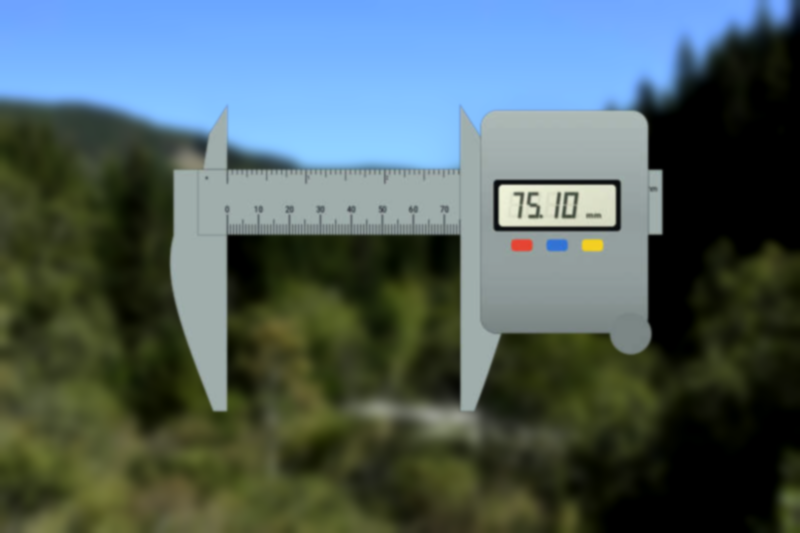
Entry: 75.10mm
